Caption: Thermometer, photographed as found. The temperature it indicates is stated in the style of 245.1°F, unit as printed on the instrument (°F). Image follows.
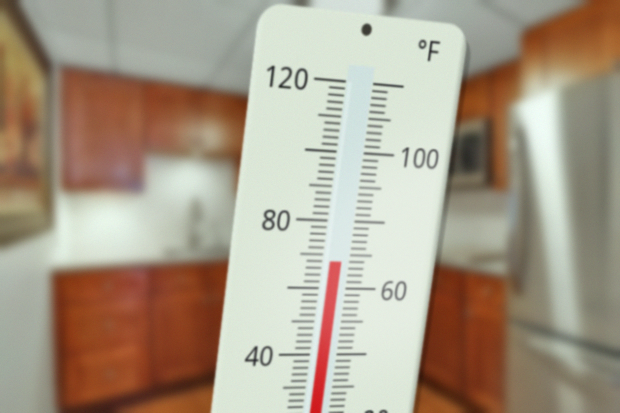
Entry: 68°F
